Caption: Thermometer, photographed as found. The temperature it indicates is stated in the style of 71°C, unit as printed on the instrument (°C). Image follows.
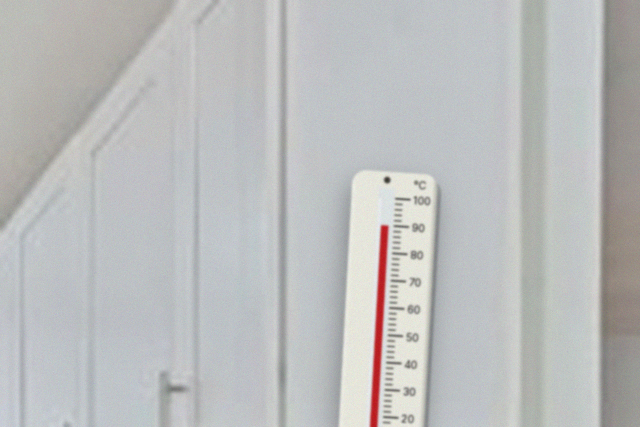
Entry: 90°C
